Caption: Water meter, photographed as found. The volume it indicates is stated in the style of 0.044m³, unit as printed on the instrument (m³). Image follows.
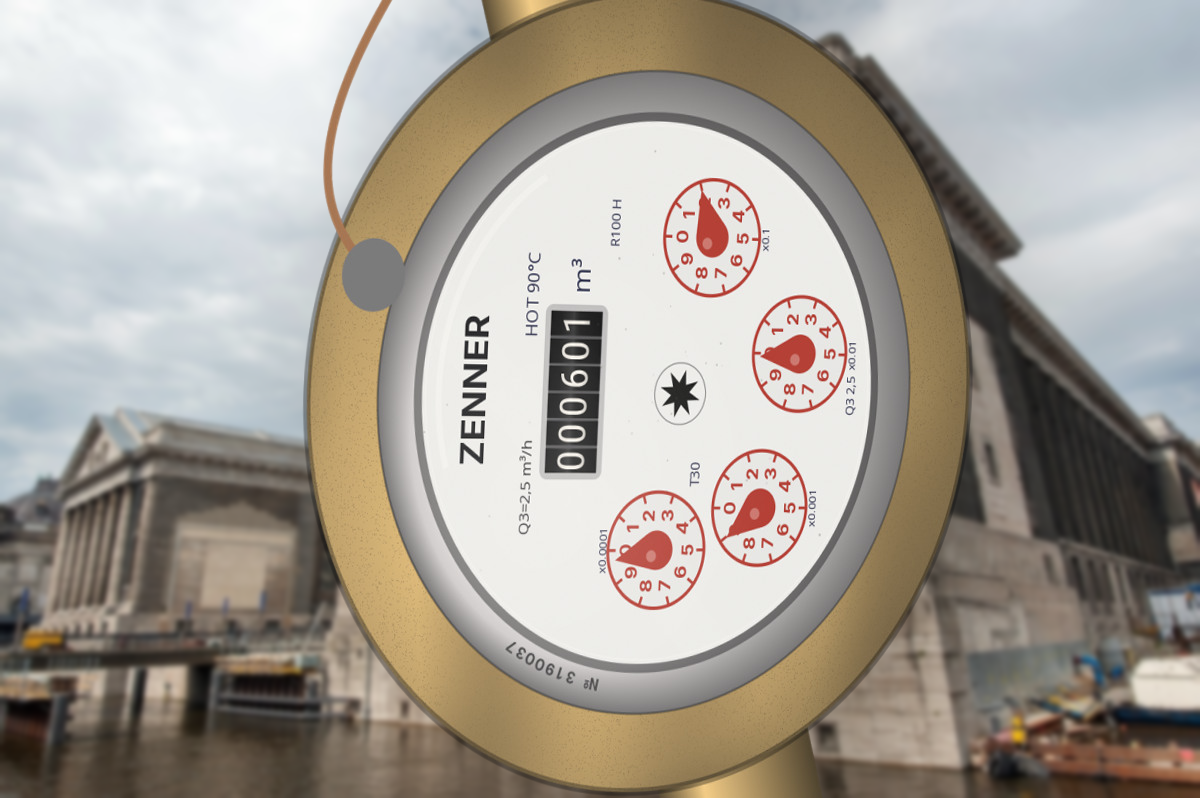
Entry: 601.1989m³
